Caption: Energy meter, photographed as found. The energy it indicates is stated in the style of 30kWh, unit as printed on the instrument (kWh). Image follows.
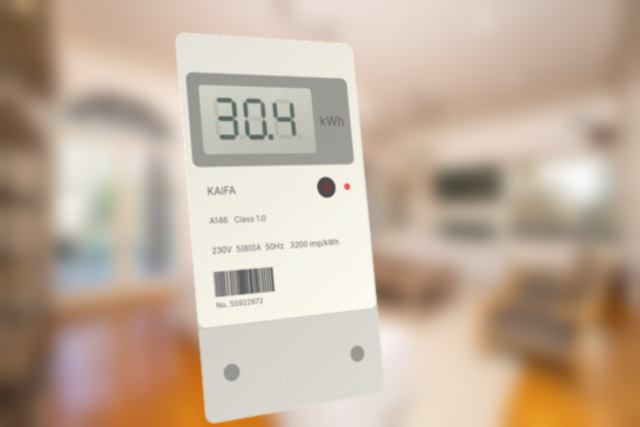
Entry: 30.4kWh
